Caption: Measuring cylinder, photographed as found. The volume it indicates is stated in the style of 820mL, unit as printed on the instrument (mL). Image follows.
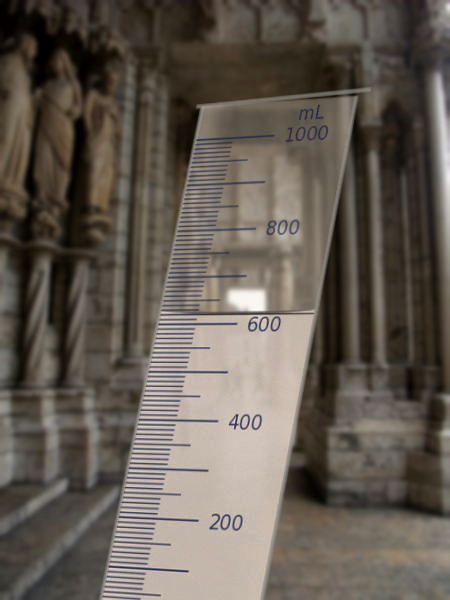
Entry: 620mL
